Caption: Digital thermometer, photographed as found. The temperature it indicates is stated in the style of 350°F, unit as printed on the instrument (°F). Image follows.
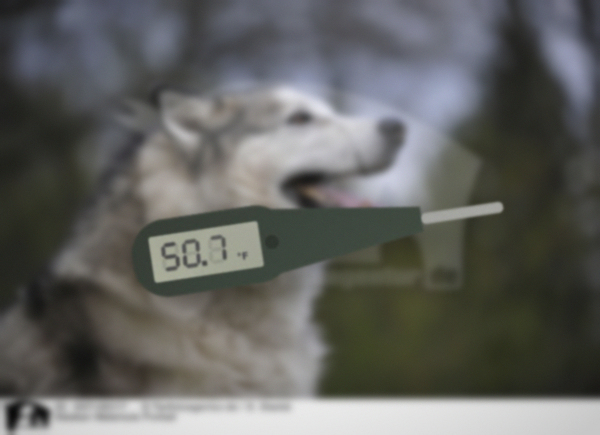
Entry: 50.7°F
